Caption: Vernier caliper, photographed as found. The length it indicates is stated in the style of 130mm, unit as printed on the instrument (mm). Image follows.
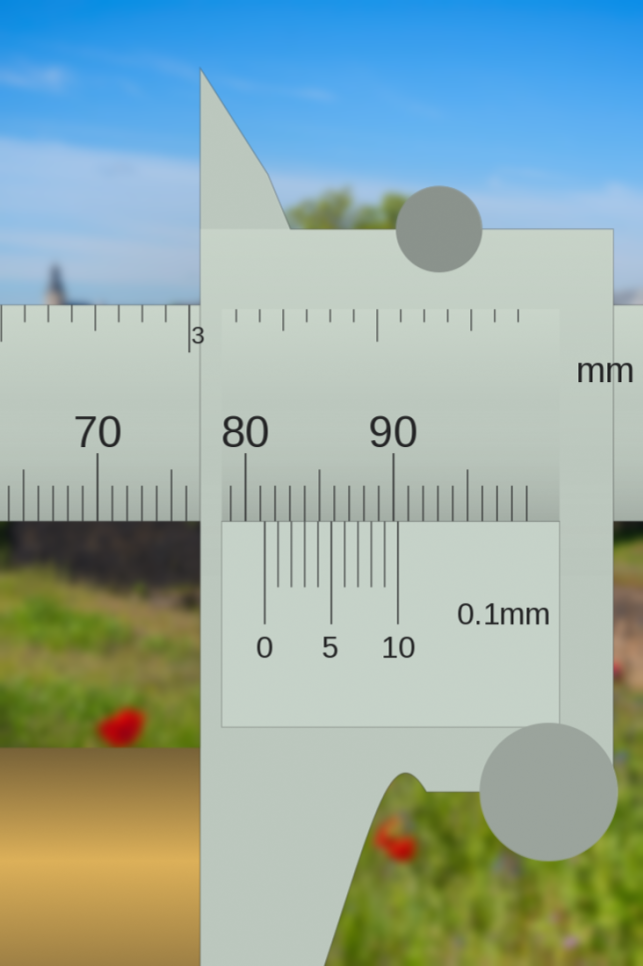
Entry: 81.3mm
